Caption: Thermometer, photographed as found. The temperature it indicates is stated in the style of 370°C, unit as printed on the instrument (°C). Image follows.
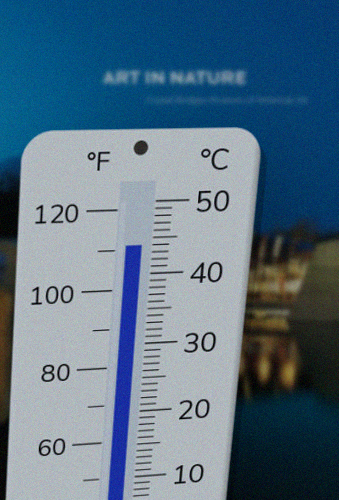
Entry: 44°C
